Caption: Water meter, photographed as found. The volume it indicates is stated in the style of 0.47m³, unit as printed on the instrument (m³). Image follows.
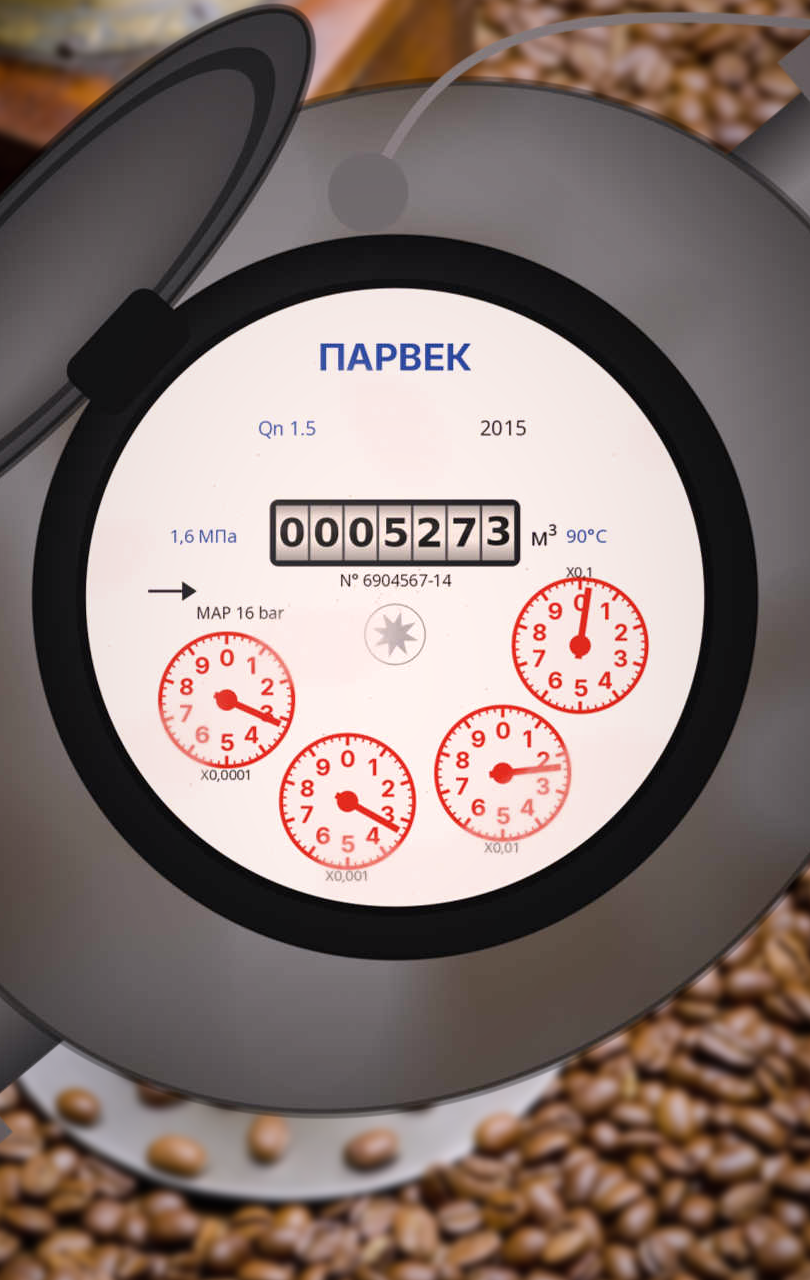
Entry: 5273.0233m³
